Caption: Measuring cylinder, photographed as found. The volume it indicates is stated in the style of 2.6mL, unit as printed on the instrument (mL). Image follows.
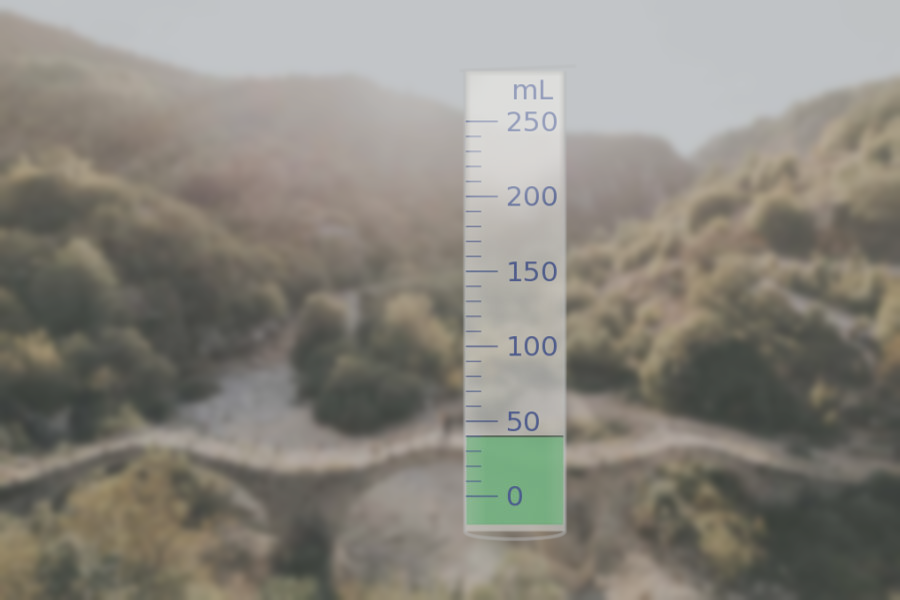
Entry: 40mL
